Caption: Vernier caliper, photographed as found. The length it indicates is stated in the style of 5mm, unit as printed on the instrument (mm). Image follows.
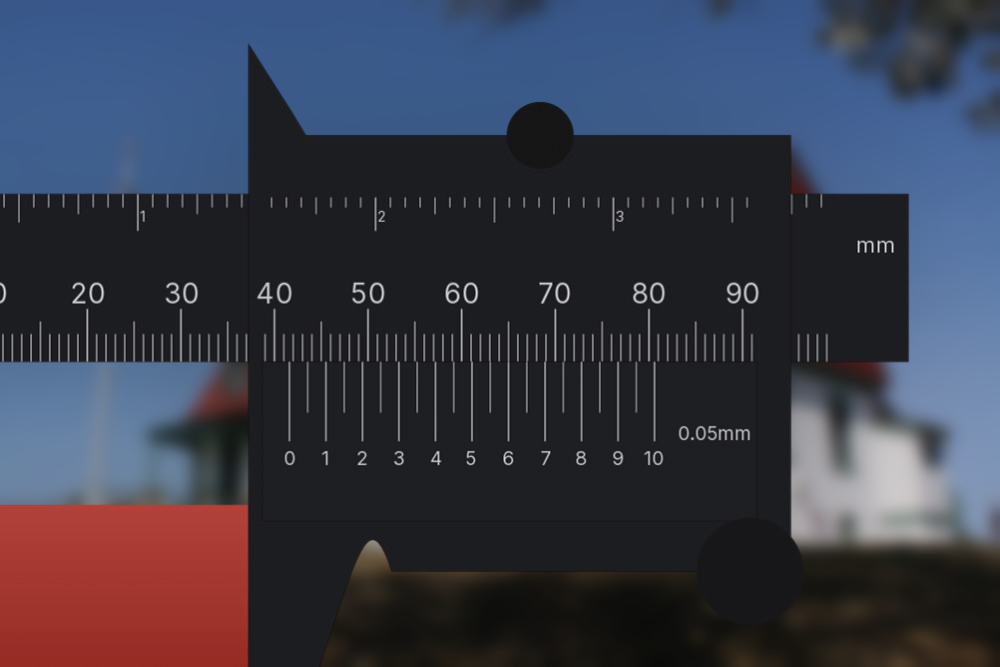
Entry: 41.6mm
